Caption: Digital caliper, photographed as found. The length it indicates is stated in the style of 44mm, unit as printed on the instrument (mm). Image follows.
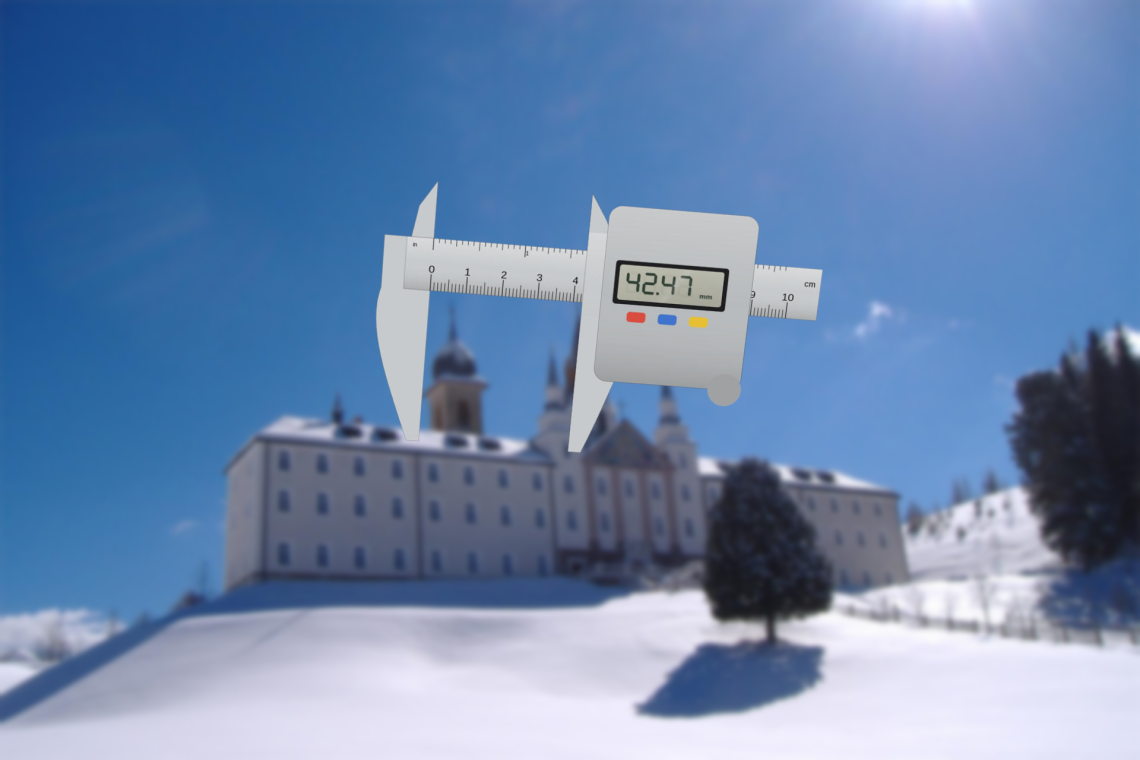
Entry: 42.47mm
